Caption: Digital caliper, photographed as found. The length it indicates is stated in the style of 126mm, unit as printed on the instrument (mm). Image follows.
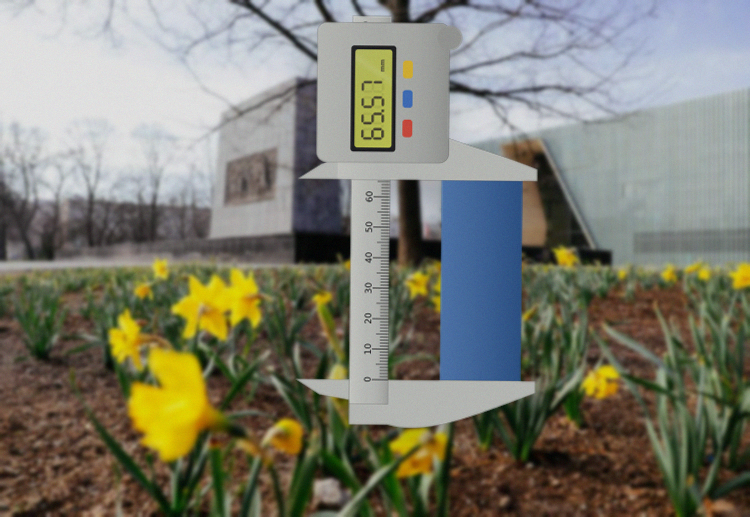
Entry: 65.57mm
